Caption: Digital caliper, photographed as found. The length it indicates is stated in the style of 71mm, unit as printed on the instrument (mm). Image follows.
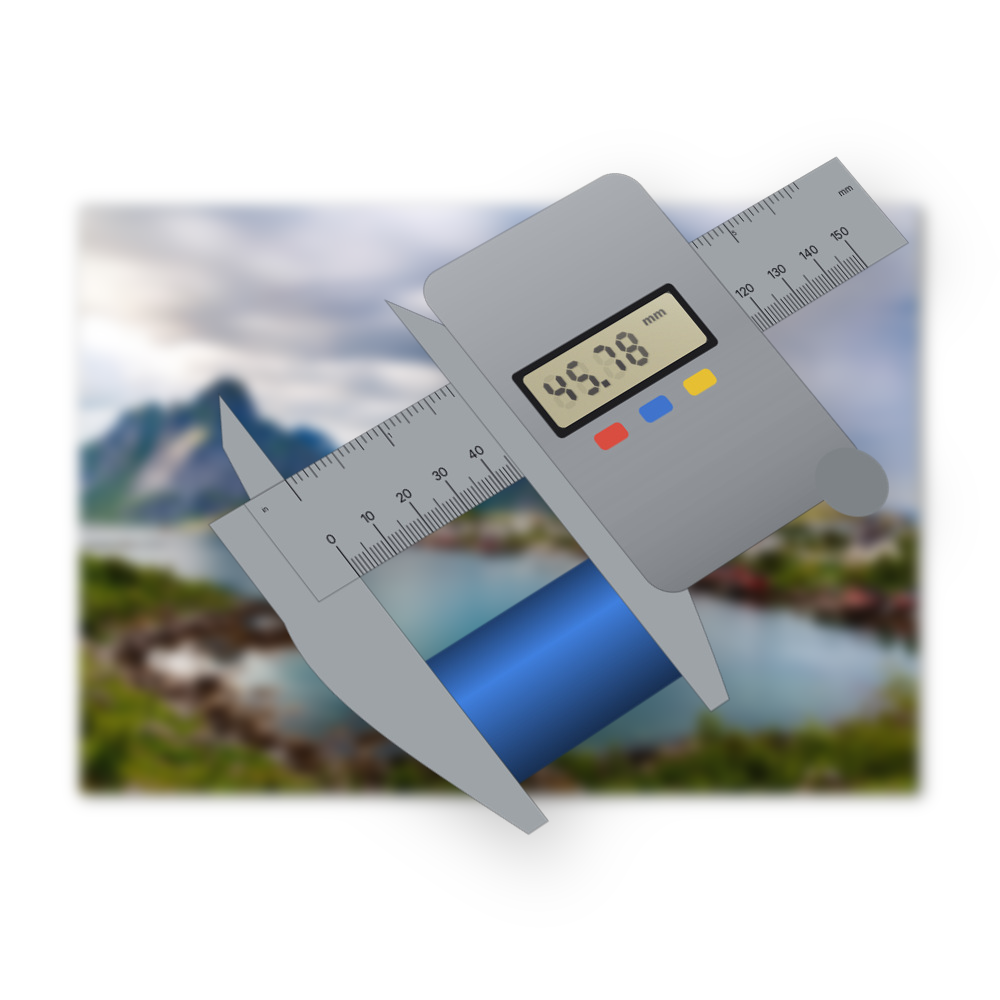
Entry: 45.78mm
